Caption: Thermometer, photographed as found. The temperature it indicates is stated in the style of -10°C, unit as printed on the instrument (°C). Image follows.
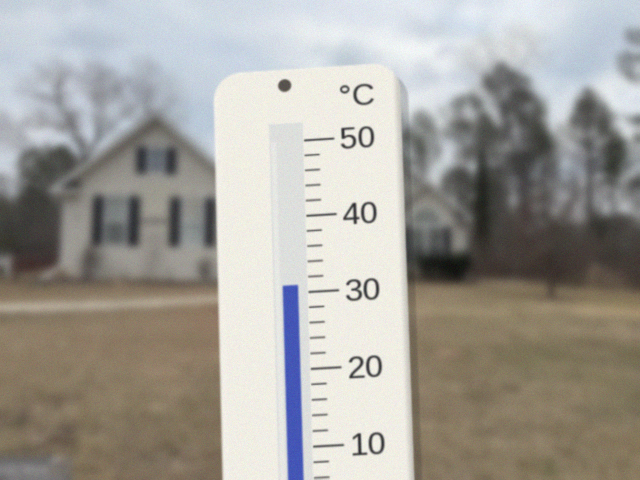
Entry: 31°C
